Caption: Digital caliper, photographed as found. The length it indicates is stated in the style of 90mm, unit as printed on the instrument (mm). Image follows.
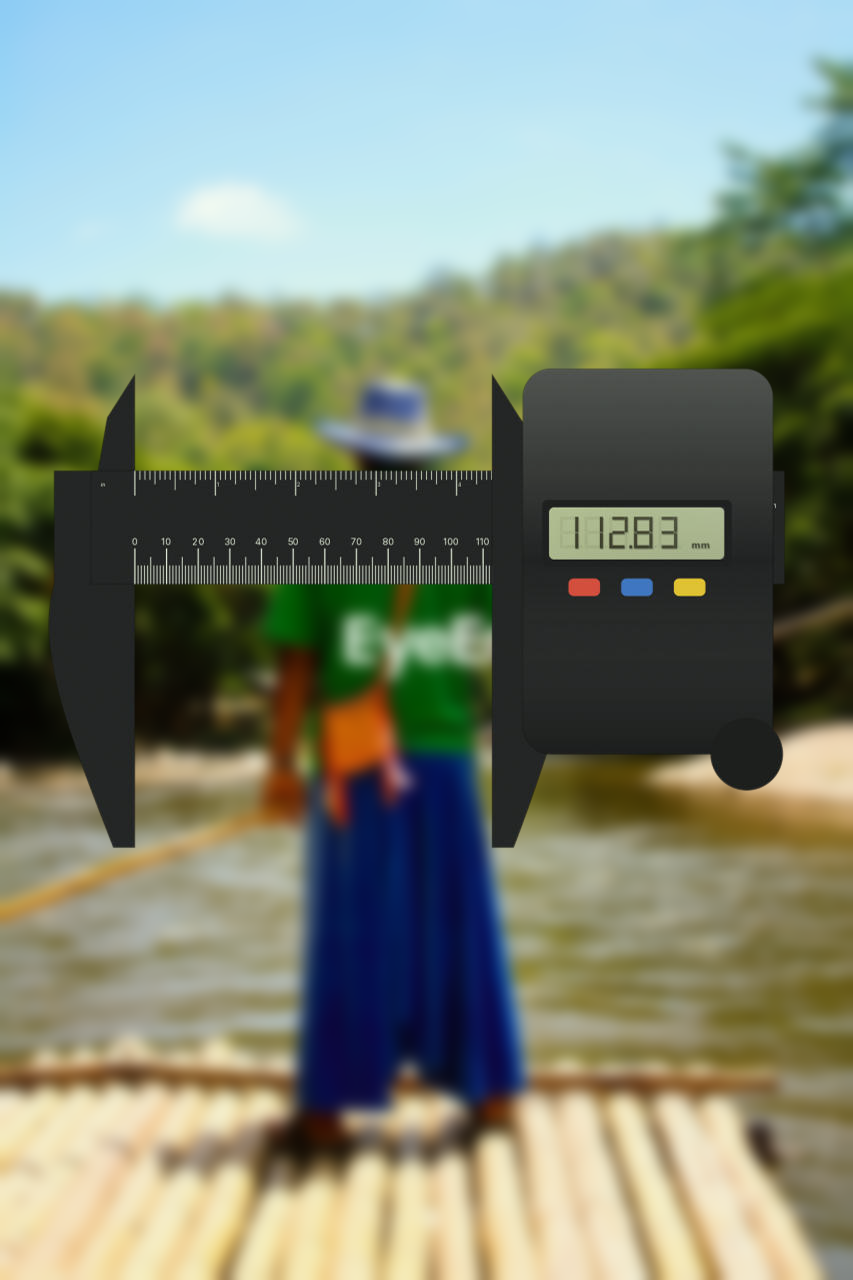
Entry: 112.83mm
